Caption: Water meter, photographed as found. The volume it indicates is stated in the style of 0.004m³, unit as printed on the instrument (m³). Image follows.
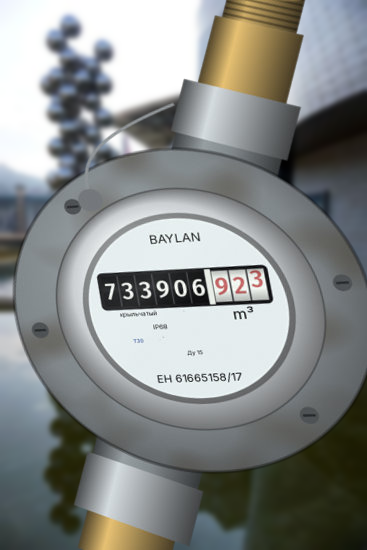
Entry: 733906.923m³
